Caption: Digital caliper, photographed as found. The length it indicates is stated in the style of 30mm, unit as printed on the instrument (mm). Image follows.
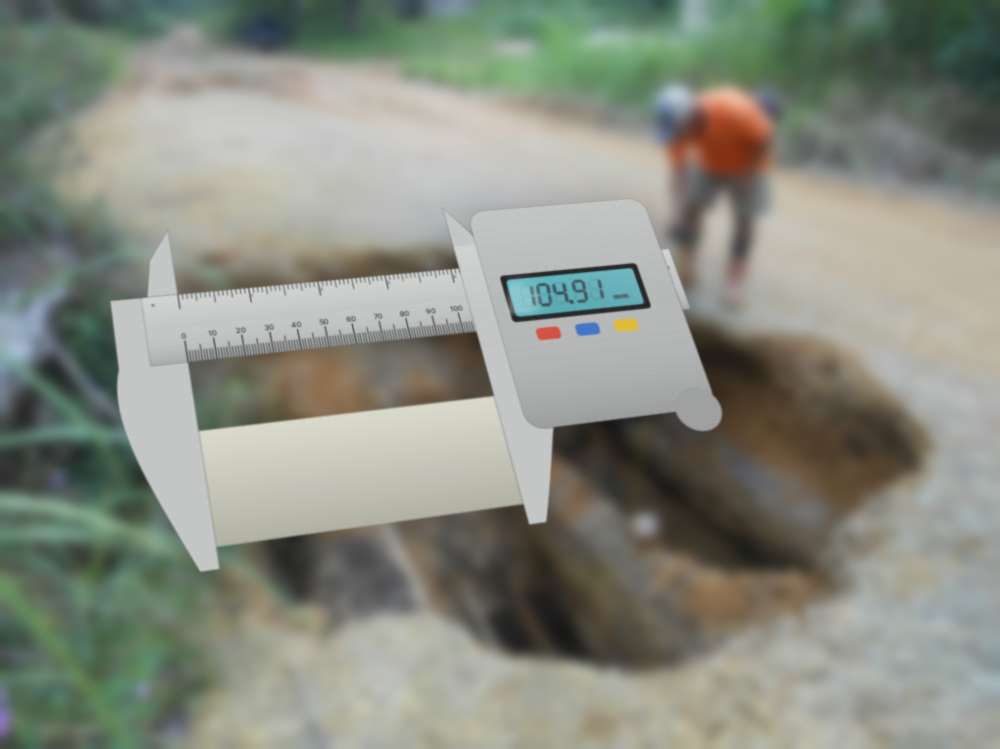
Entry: 104.91mm
